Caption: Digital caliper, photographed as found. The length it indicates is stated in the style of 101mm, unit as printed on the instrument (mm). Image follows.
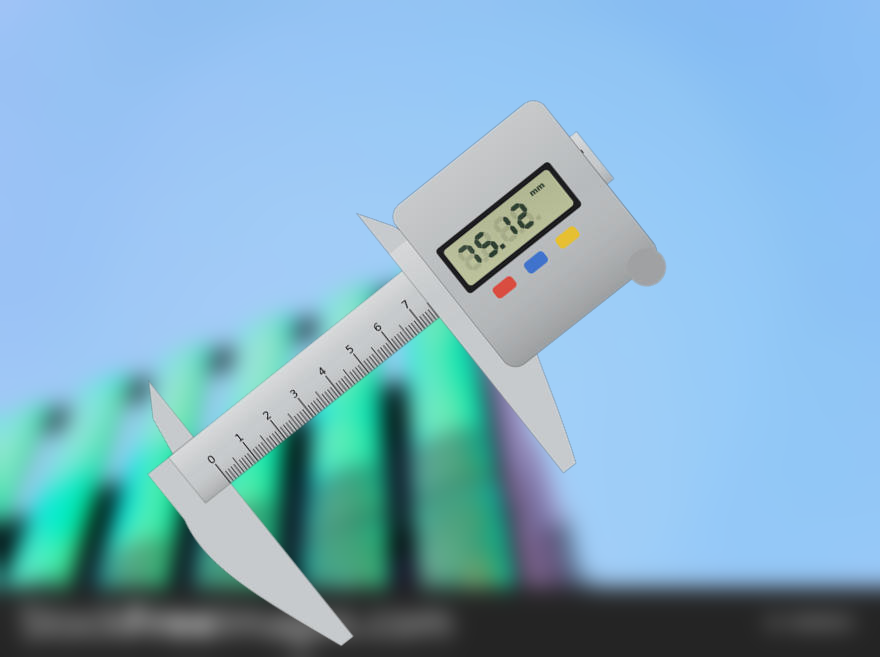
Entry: 75.12mm
